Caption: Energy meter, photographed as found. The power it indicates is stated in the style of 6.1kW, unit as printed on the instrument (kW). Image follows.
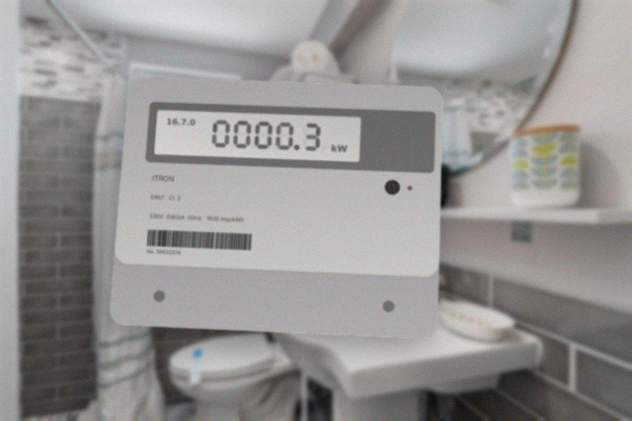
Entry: 0.3kW
